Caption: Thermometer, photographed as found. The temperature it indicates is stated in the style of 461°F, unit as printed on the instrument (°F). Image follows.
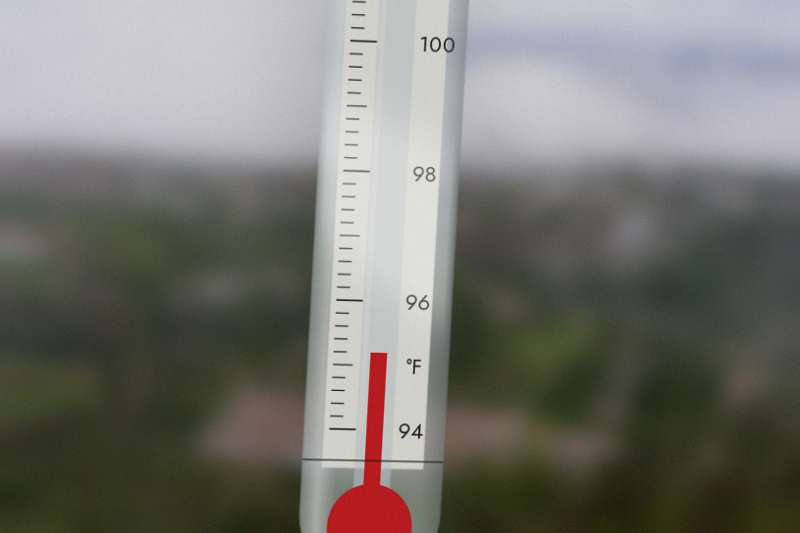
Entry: 95.2°F
